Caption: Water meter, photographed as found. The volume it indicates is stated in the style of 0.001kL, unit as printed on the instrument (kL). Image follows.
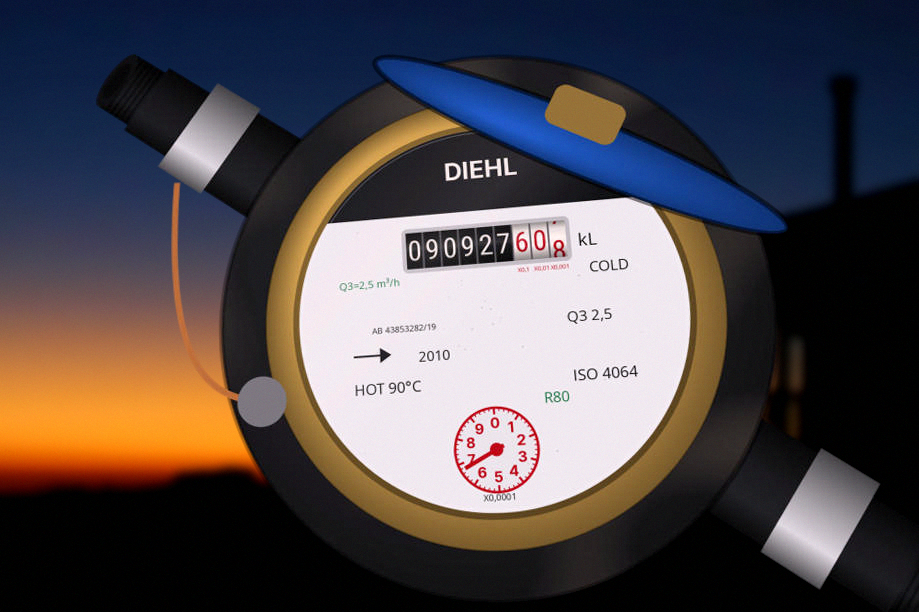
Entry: 90927.6076kL
